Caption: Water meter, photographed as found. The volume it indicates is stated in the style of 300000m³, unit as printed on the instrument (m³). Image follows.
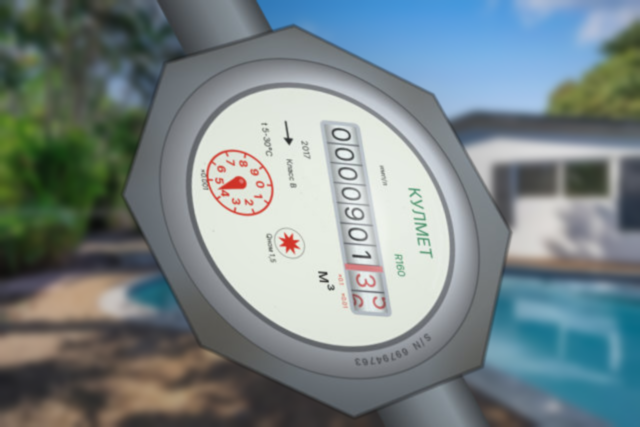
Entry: 901.354m³
